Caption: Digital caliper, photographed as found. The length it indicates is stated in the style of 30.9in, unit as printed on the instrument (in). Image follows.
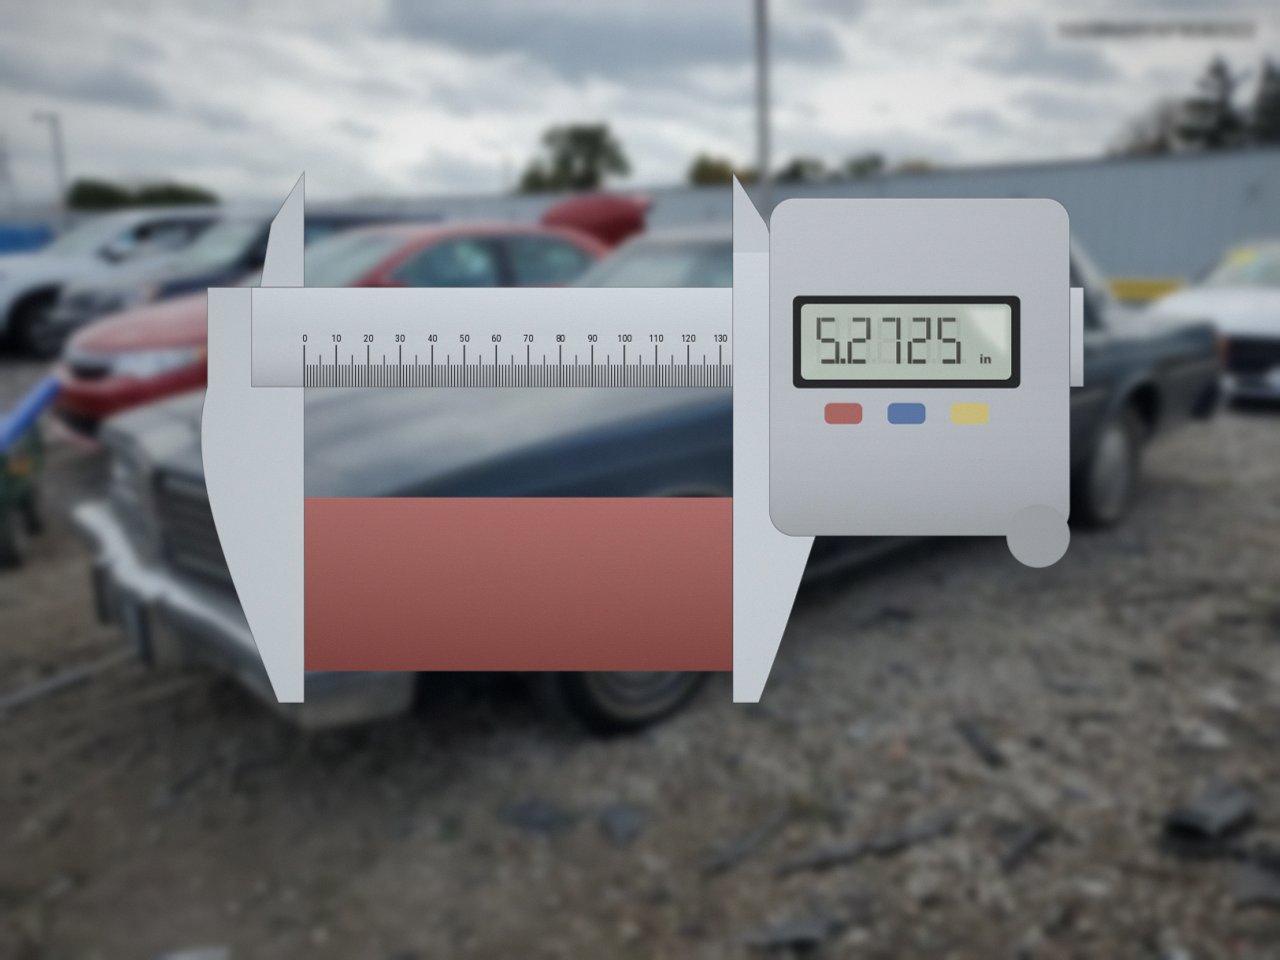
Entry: 5.2725in
